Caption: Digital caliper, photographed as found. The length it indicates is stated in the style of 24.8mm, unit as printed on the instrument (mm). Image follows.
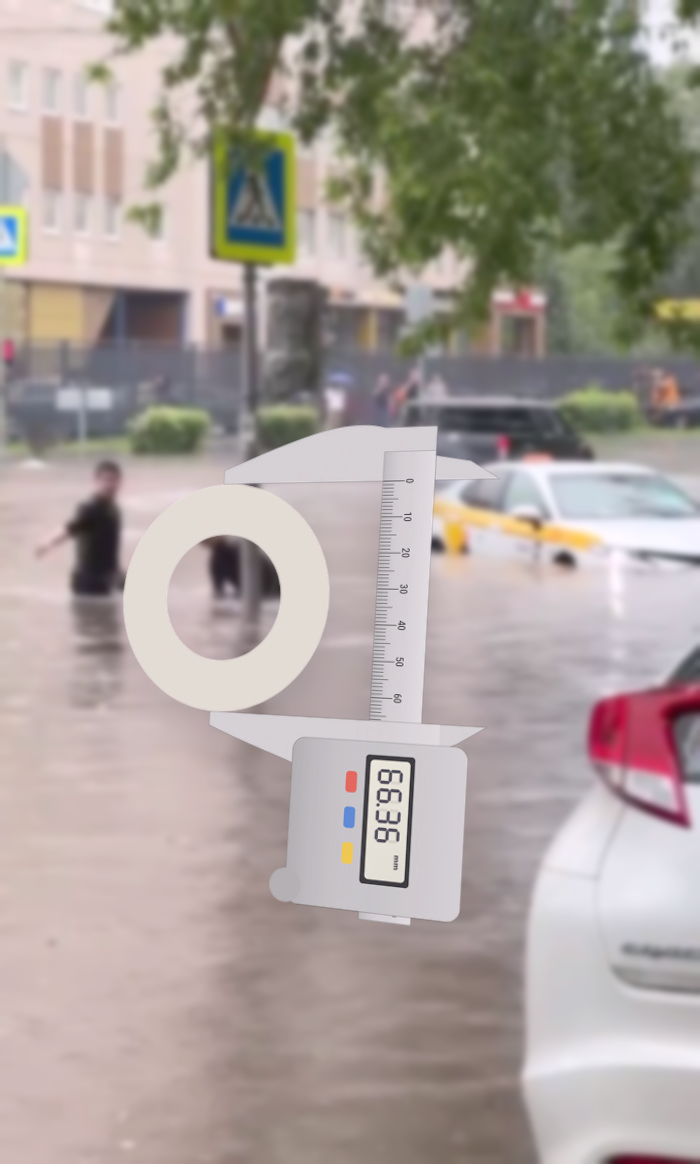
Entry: 66.36mm
